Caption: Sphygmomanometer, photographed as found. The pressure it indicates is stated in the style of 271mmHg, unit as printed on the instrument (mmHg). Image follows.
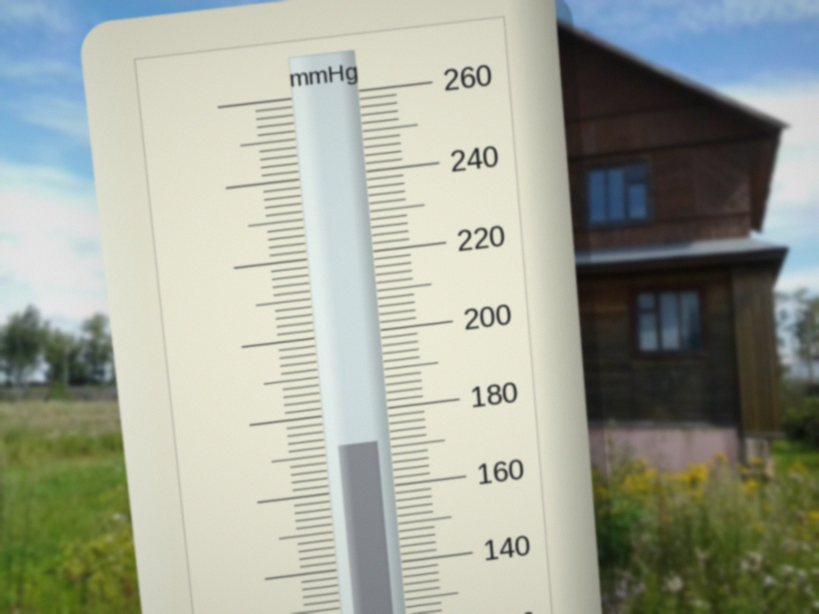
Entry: 172mmHg
